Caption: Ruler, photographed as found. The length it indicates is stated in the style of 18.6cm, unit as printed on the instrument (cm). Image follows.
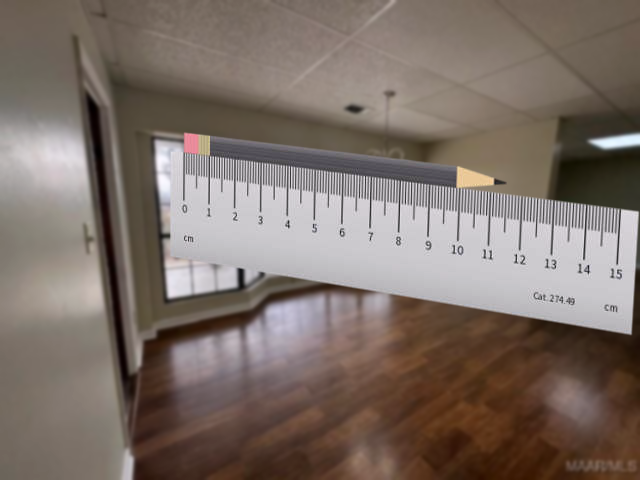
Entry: 11.5cm
